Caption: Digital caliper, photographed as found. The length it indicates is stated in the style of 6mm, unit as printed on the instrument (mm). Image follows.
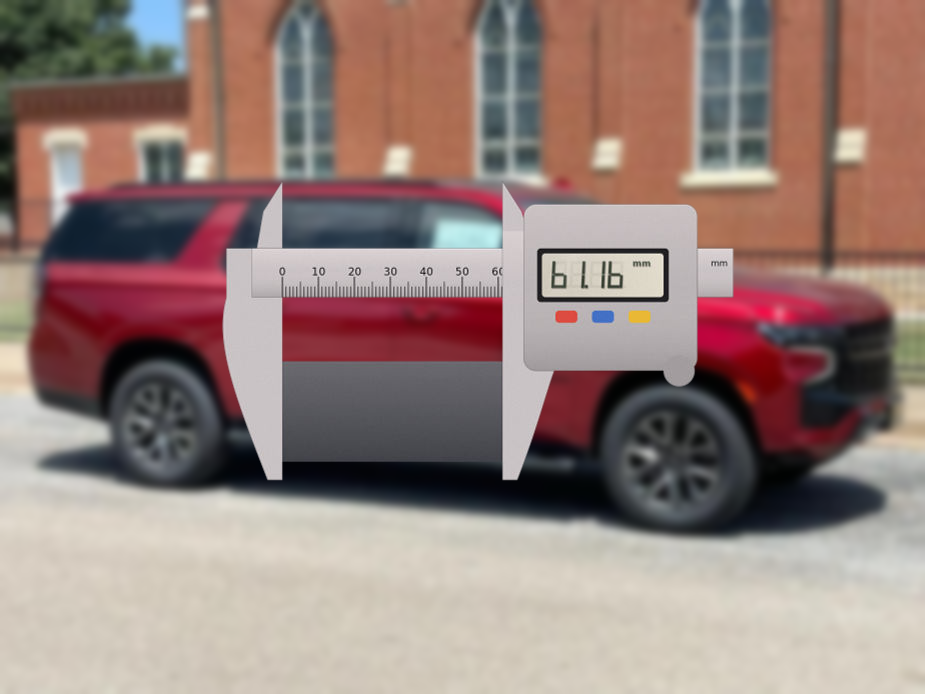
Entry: 61.16mm
